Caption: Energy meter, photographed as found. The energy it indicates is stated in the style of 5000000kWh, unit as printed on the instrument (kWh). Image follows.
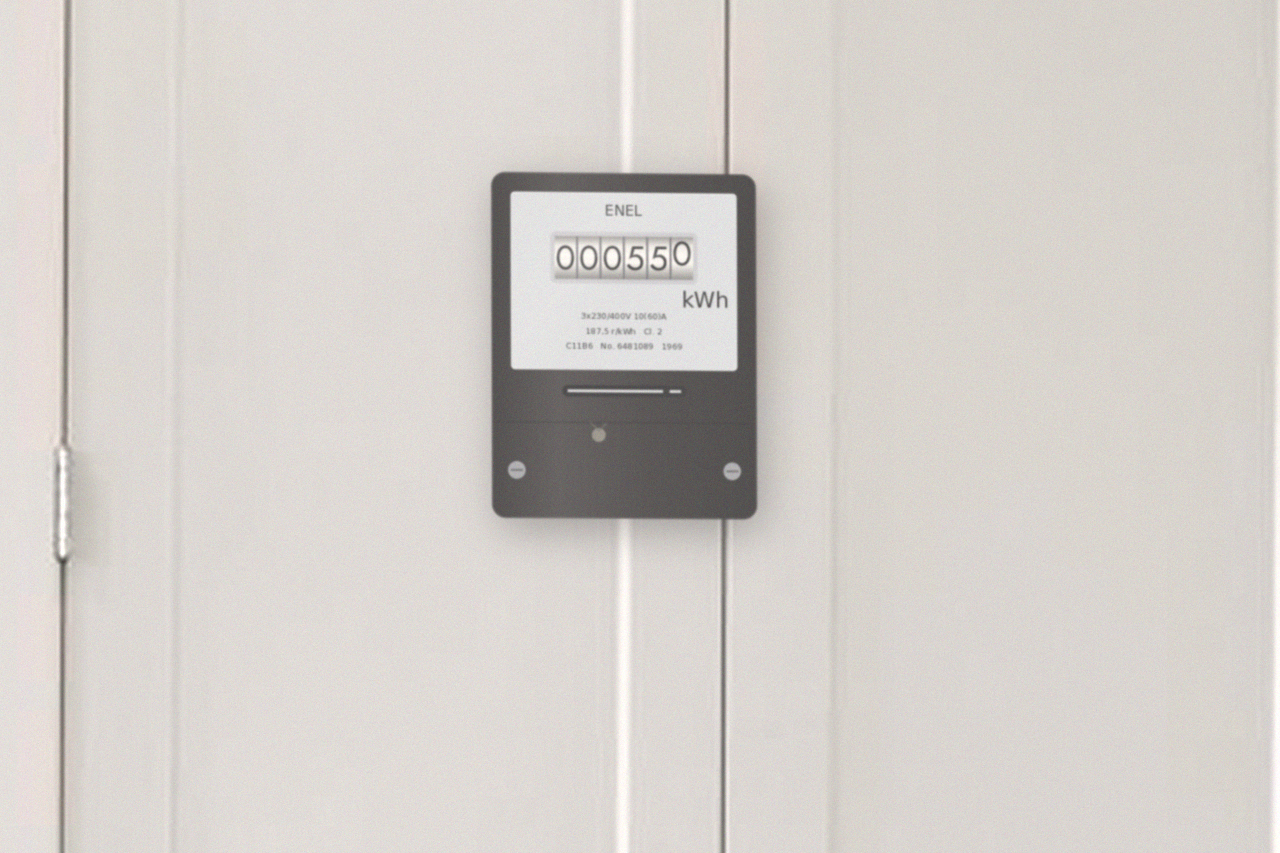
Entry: 550kWh
